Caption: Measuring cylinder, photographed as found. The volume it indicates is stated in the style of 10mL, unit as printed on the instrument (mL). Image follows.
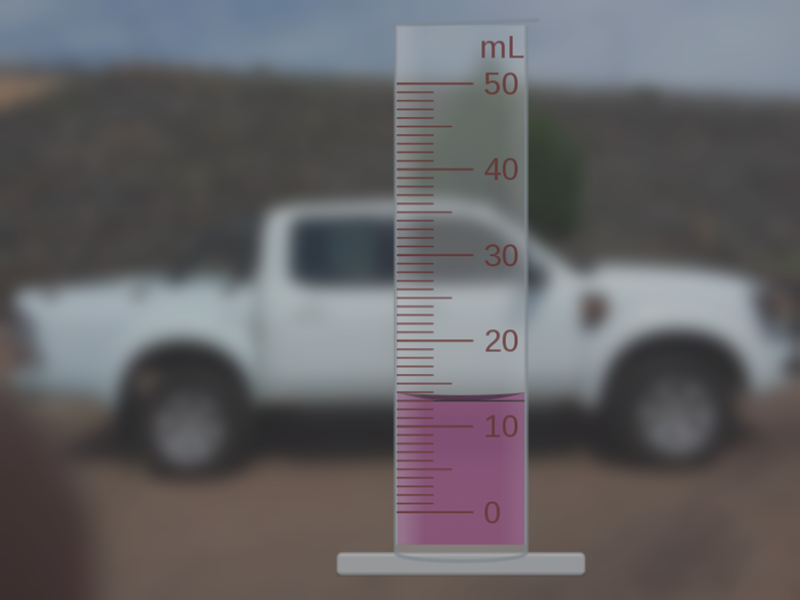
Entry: 13mL
